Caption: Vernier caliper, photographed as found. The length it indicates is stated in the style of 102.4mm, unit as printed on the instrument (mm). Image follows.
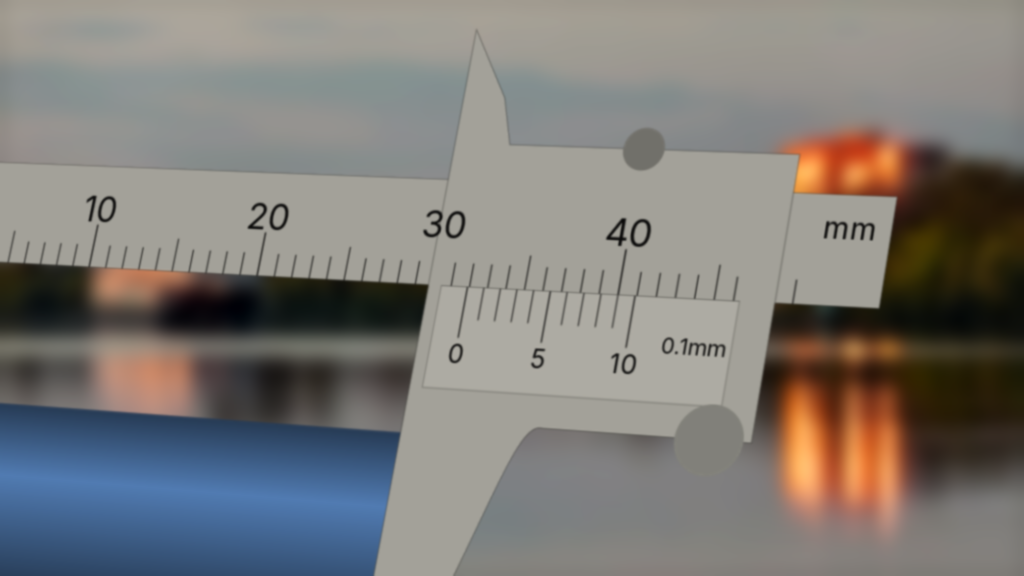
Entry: 31.9mm
